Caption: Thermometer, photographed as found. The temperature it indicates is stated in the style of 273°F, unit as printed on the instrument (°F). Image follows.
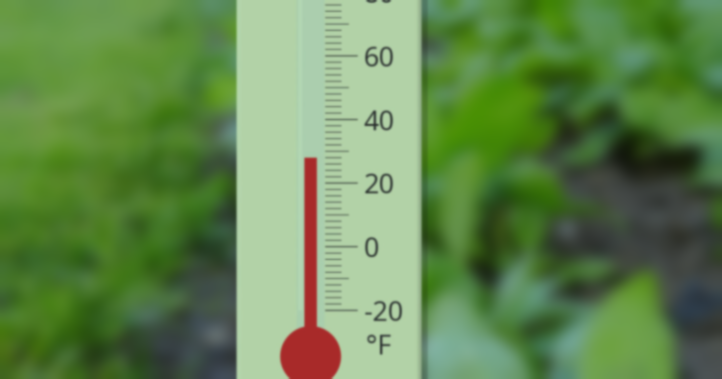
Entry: 28°F
